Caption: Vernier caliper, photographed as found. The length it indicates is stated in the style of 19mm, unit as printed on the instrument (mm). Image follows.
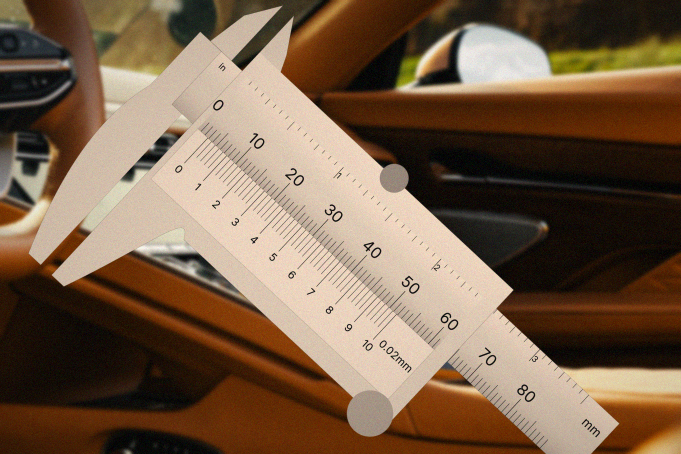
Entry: 2.8mm
